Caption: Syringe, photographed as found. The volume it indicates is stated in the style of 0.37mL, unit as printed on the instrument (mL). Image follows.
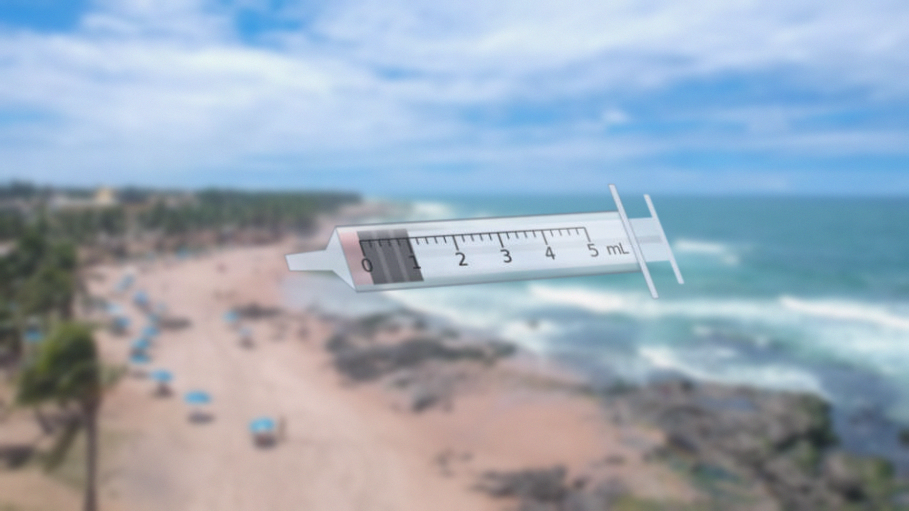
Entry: 0mL
